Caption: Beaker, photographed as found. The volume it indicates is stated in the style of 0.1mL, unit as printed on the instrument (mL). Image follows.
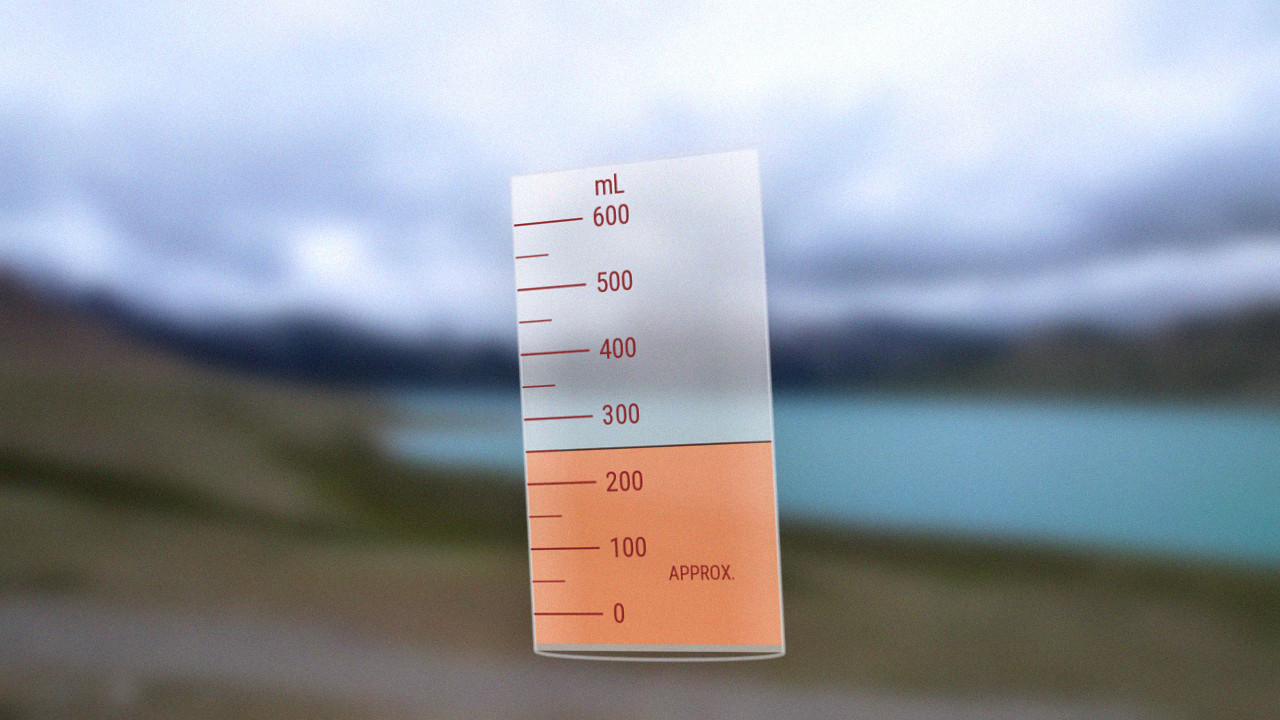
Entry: 250mL
